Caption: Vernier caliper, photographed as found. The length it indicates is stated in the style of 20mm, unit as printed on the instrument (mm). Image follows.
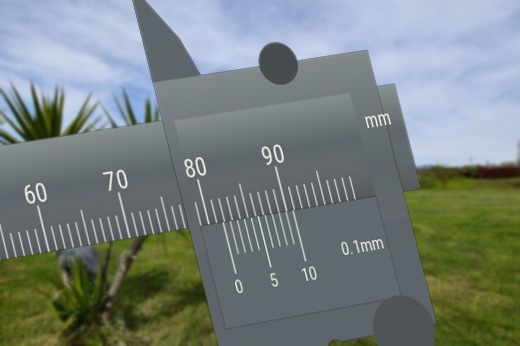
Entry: 81.8mm
